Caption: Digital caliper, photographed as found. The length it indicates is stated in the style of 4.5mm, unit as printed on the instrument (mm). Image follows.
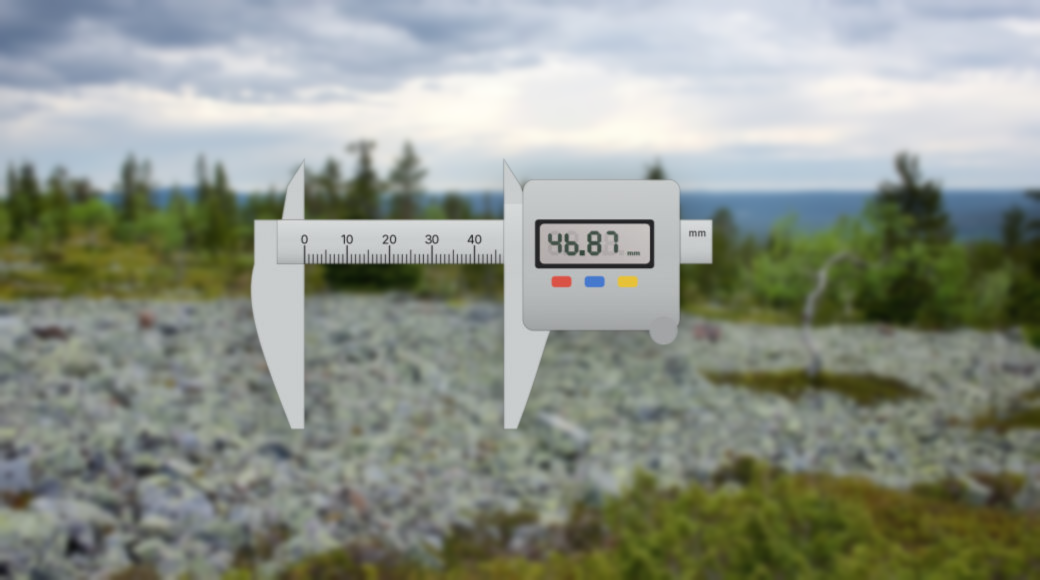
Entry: 46.87mm
